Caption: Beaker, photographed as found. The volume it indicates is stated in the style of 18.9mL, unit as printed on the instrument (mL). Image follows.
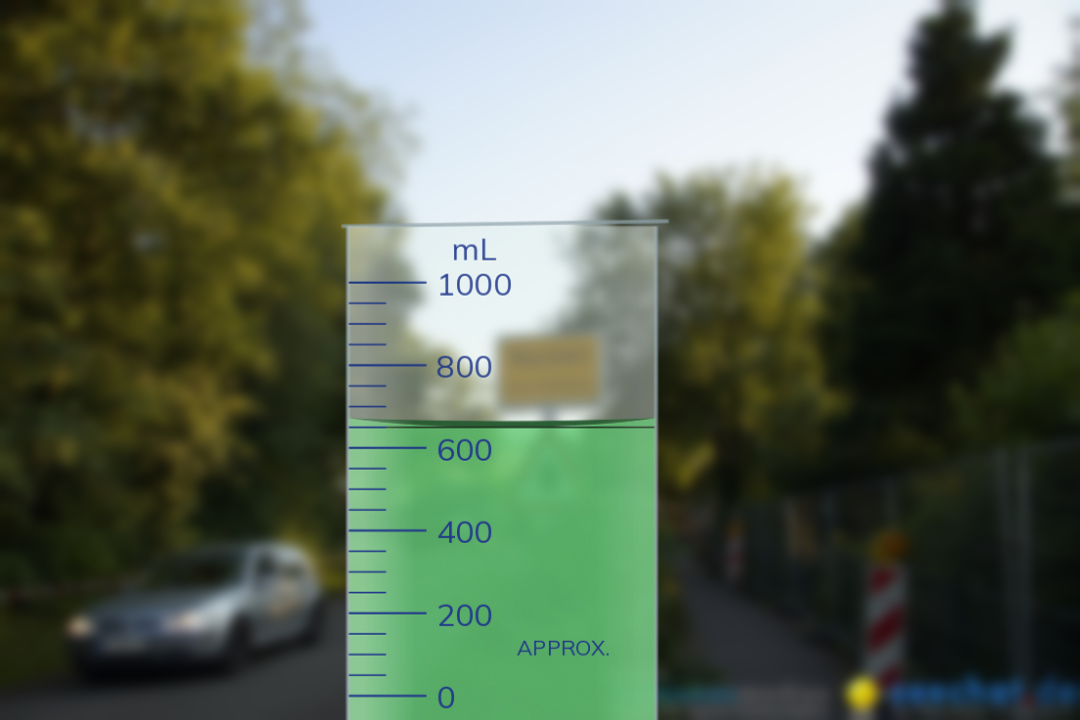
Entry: 650mL
